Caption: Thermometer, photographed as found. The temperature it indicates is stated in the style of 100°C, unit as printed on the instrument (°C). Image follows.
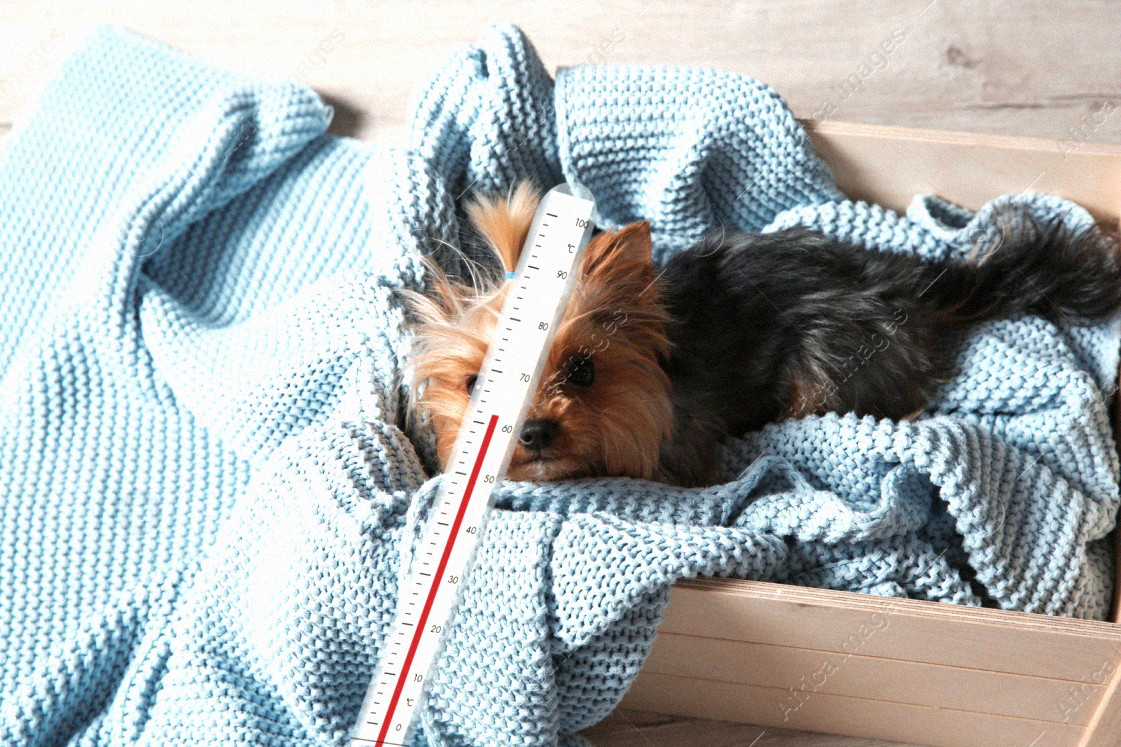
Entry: 62°C
